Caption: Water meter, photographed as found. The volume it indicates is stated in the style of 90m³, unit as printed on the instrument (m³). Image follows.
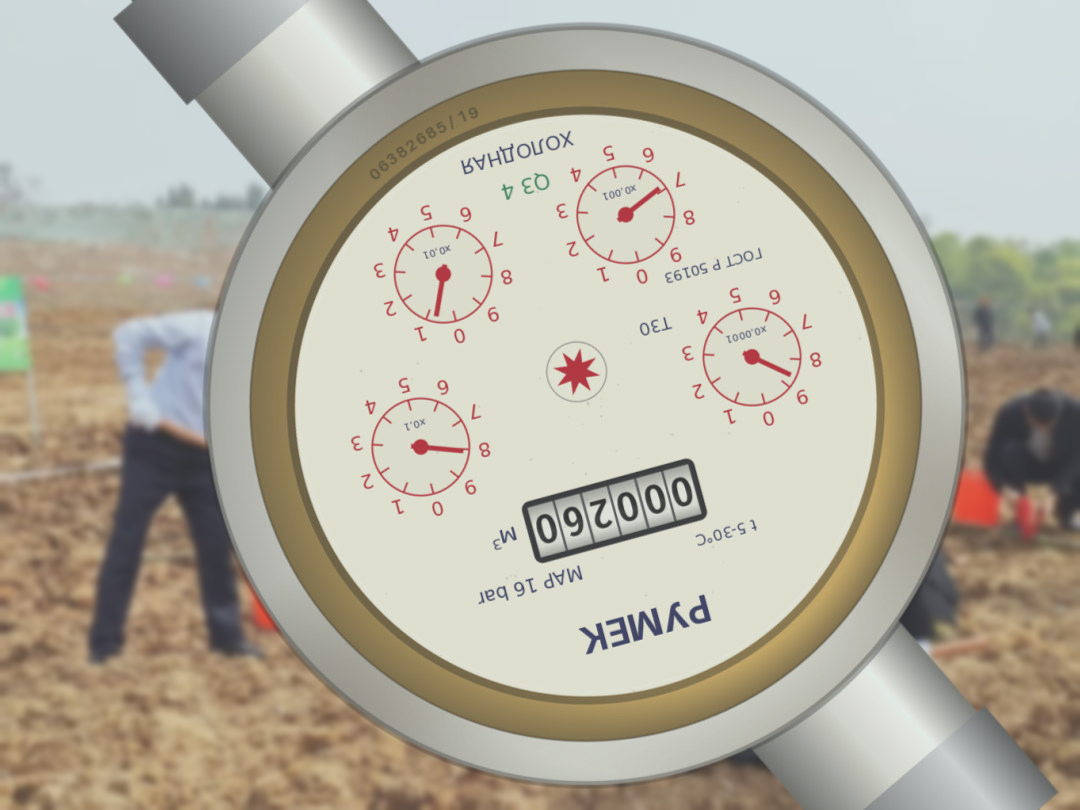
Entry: 260.8068m³
